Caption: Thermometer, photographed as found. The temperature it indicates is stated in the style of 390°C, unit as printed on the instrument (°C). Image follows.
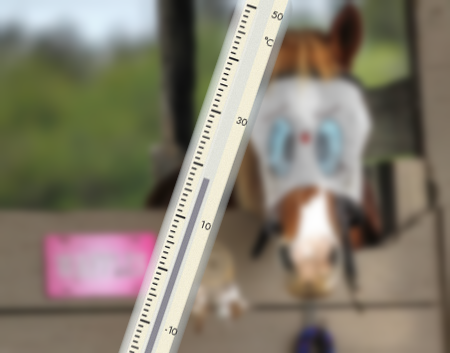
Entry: 18°C
